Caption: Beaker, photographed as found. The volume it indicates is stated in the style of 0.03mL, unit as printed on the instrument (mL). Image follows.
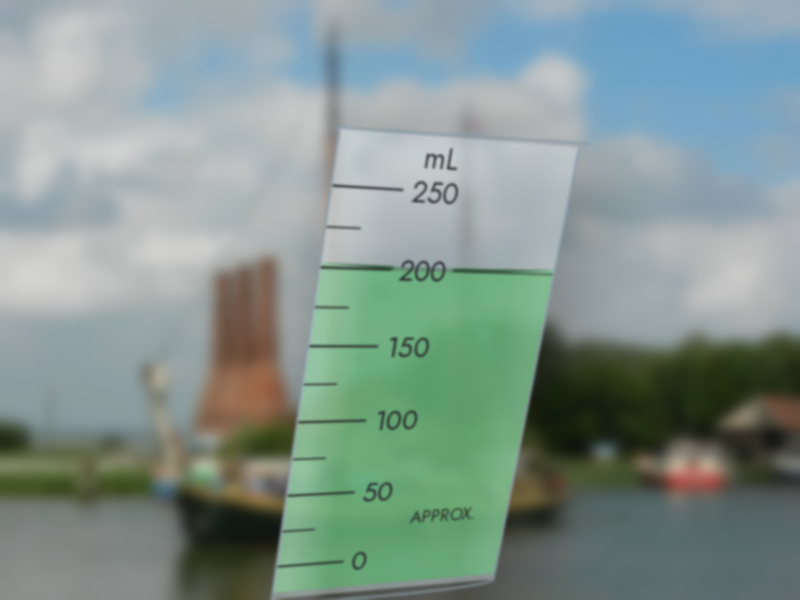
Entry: 200mL
